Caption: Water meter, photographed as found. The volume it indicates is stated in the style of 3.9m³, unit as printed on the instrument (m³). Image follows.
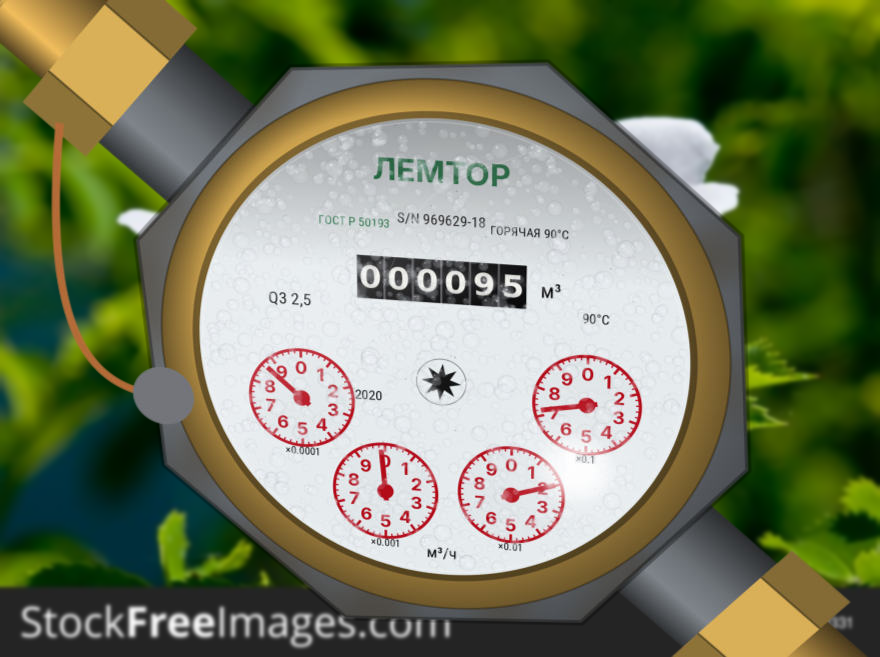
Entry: 95.7198m³
